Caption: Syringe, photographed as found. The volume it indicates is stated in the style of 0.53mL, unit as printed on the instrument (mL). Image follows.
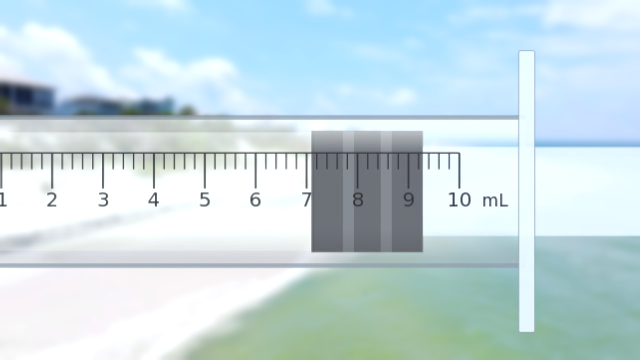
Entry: 7.1mL
